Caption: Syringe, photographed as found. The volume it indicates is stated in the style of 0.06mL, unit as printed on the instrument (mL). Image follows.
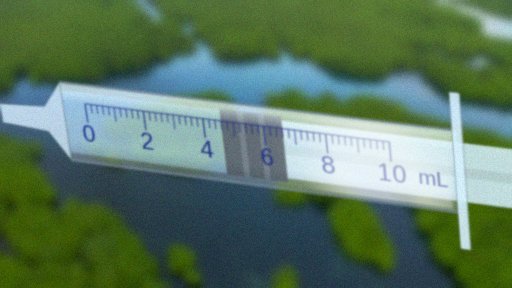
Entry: 4.6mL
